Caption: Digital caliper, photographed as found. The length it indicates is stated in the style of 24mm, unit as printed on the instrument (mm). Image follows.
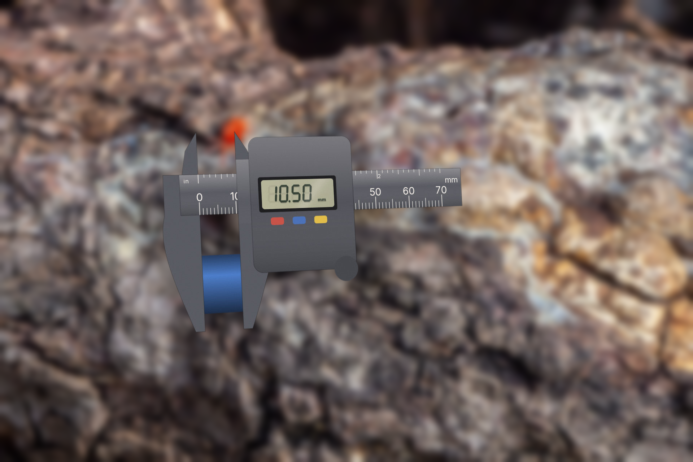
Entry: 10.50mm
